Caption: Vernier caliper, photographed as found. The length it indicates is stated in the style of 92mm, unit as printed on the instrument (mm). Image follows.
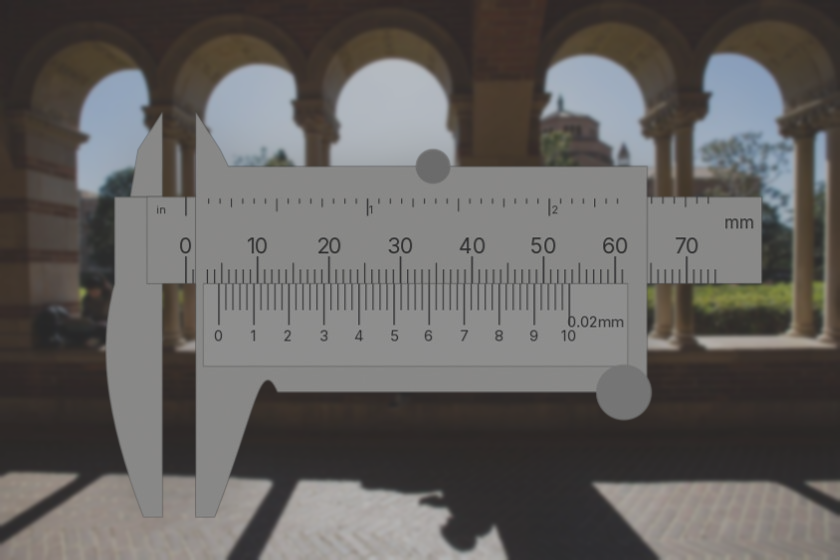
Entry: 4.6mm
